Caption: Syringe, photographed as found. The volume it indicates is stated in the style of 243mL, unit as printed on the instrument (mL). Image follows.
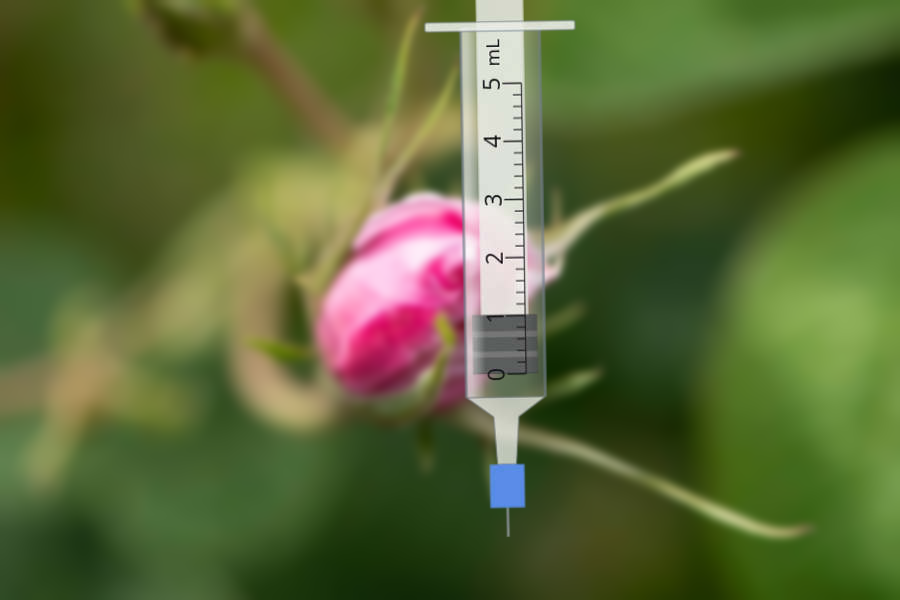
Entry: 0mL
